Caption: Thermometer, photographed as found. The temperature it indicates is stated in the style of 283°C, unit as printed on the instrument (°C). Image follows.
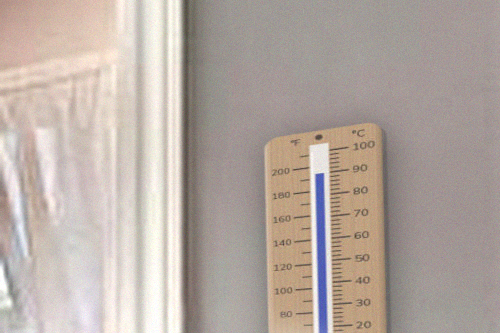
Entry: 90°C
